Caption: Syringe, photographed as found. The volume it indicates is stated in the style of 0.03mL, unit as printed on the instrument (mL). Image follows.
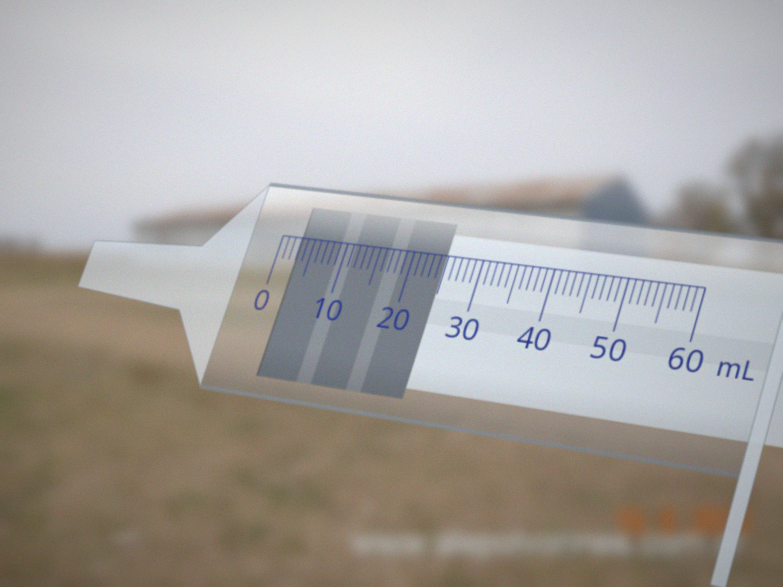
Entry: 3mL
